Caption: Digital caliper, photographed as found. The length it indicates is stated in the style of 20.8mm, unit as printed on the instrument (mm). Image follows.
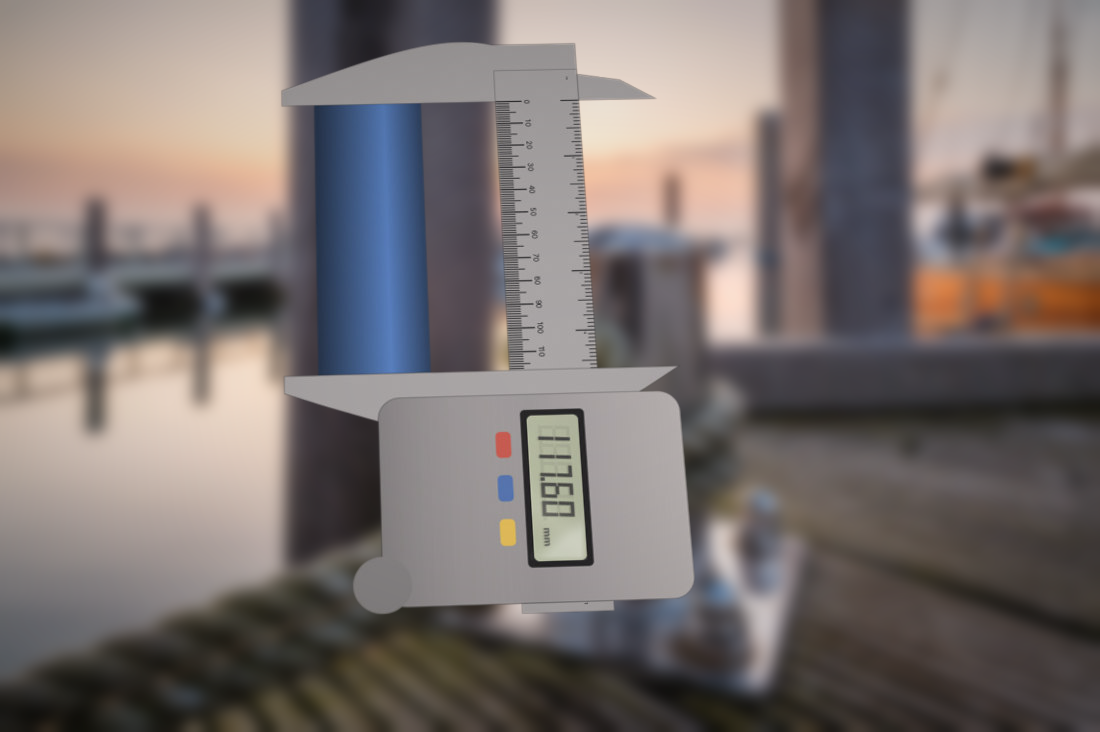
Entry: 117.60mm
